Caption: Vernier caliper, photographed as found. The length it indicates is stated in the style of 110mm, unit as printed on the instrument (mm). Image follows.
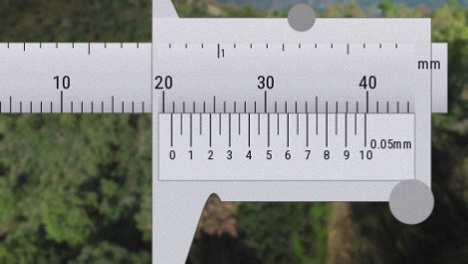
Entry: 20.8mm
